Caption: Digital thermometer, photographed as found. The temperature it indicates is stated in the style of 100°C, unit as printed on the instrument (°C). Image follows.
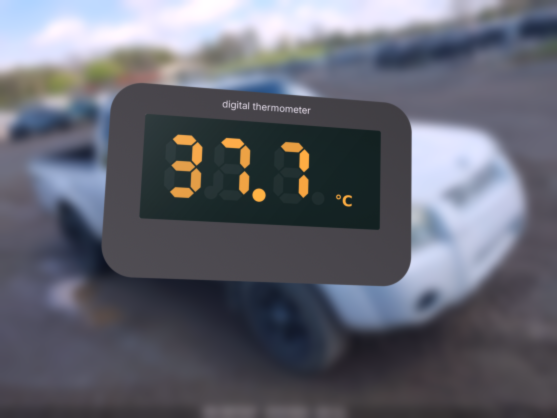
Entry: 37.7°C
